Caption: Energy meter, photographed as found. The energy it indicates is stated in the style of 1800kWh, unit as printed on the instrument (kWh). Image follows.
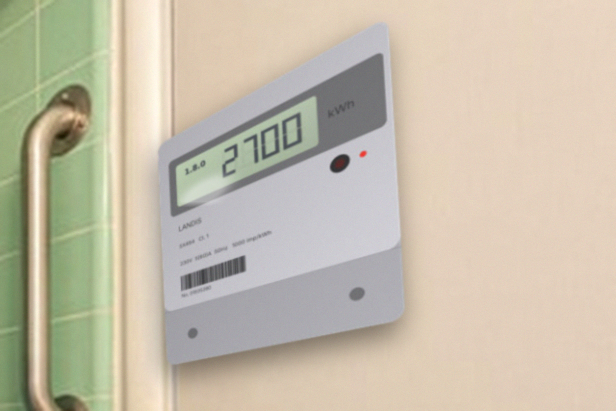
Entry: 2700kWh
